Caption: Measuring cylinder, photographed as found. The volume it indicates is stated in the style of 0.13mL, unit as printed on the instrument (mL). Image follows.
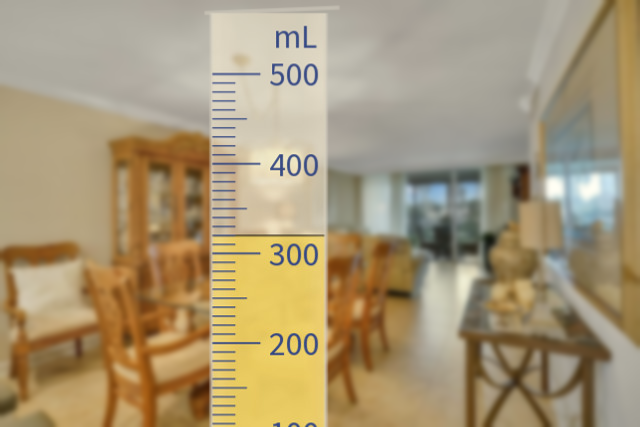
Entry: 320mL
